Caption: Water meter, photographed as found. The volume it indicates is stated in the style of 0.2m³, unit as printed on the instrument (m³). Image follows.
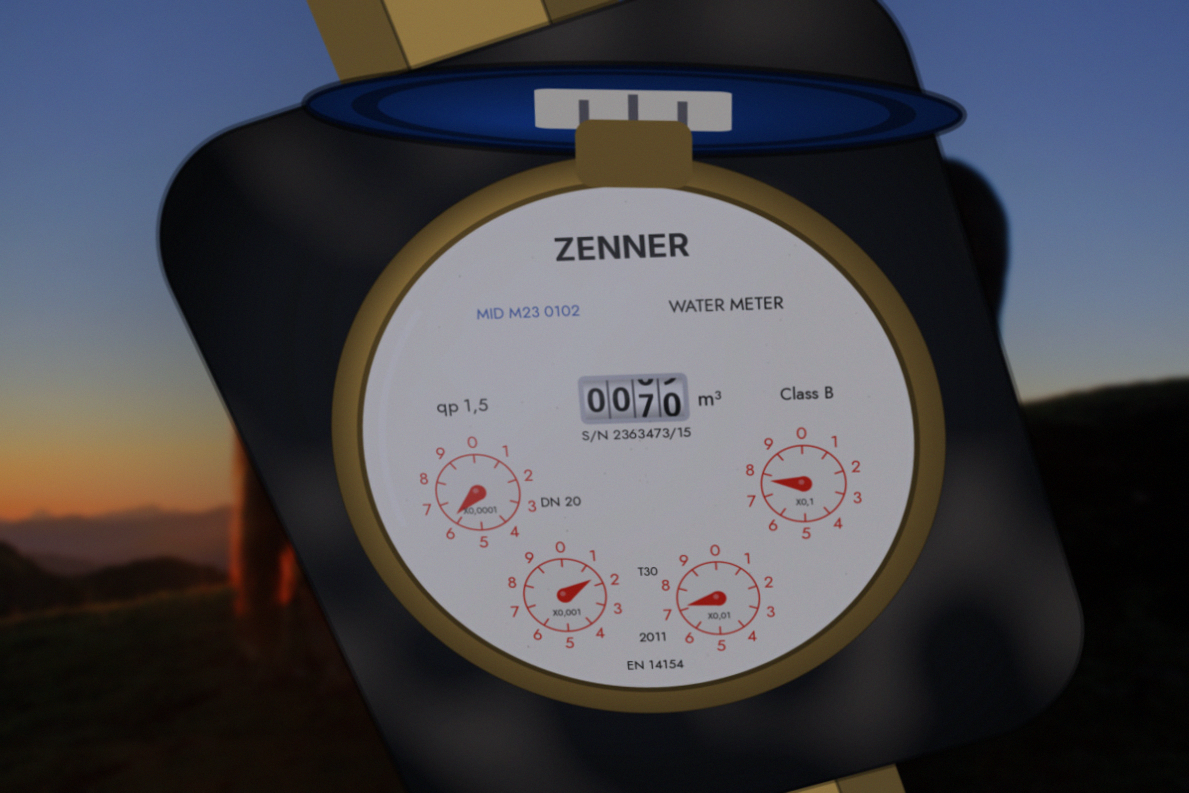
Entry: 69.7716m³
